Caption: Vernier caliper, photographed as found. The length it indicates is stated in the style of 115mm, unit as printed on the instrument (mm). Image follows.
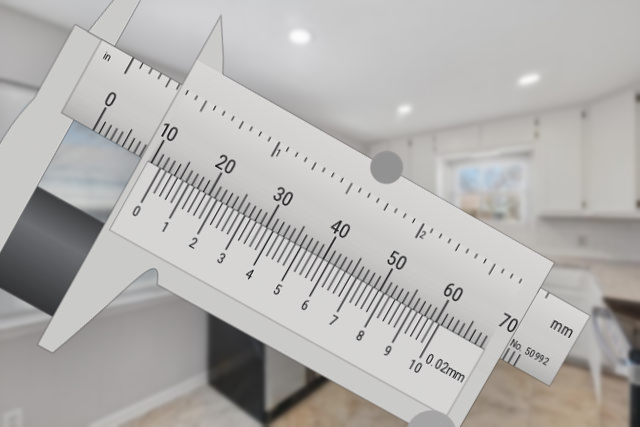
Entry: 11.6mm
